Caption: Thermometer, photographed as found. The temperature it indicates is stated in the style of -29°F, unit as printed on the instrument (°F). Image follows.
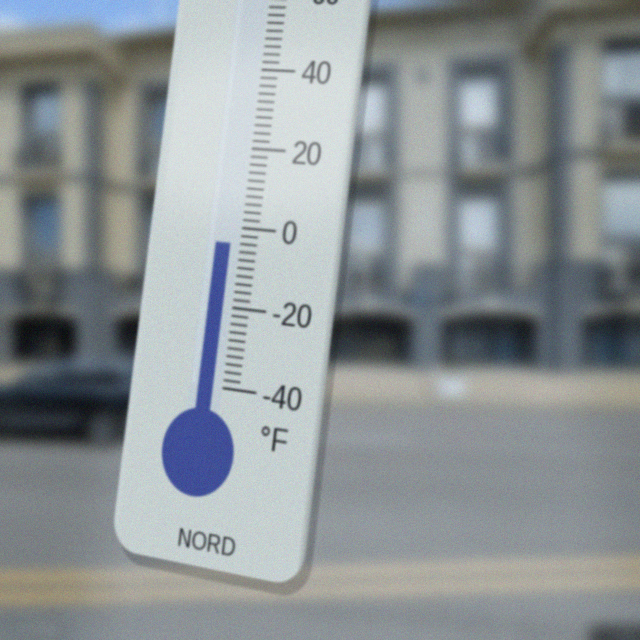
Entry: -4°F
